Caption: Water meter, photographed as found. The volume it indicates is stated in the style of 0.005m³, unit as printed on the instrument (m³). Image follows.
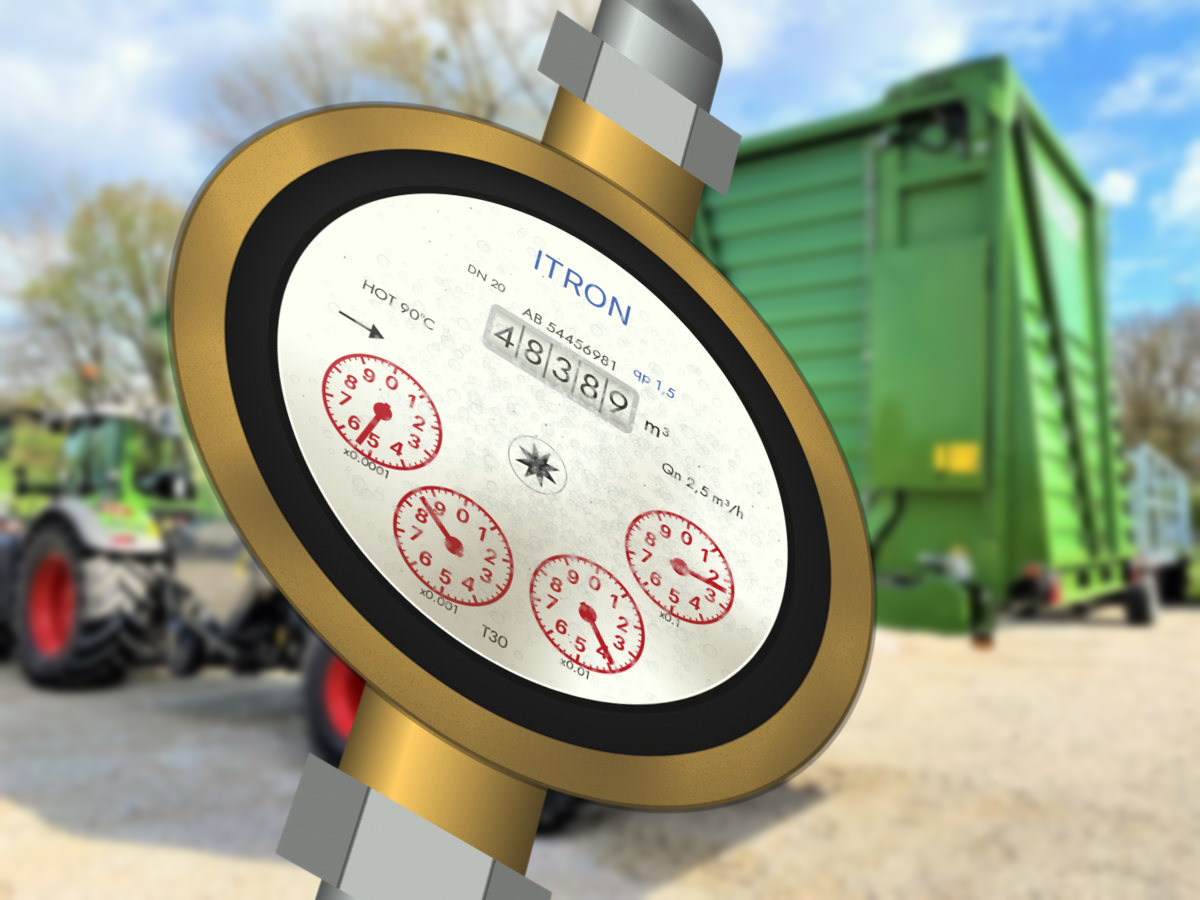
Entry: 48389.2385m³
